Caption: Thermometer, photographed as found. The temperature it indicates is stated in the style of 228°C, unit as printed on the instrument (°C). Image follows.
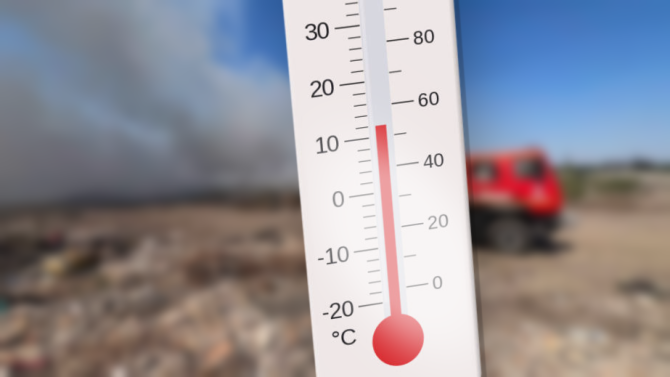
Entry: 12°C
